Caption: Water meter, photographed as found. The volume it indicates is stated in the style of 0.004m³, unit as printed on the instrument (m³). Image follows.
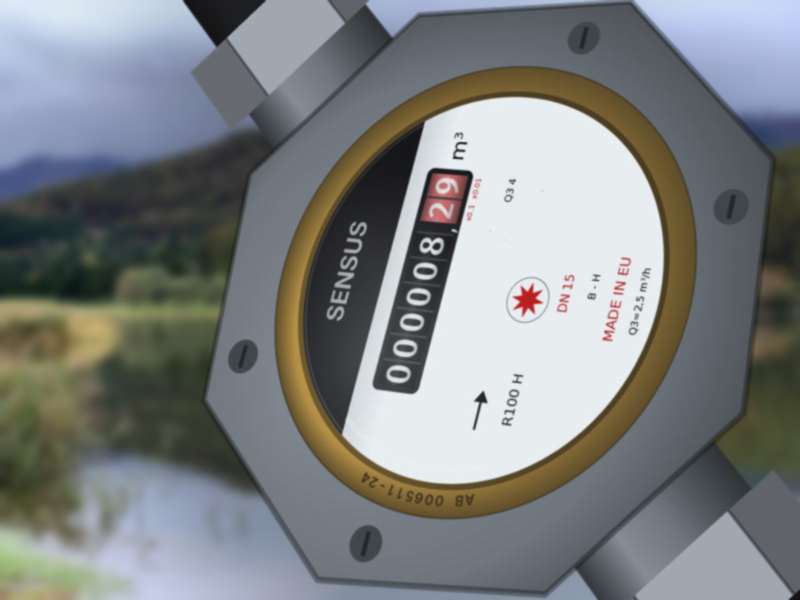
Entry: 8.29m³
